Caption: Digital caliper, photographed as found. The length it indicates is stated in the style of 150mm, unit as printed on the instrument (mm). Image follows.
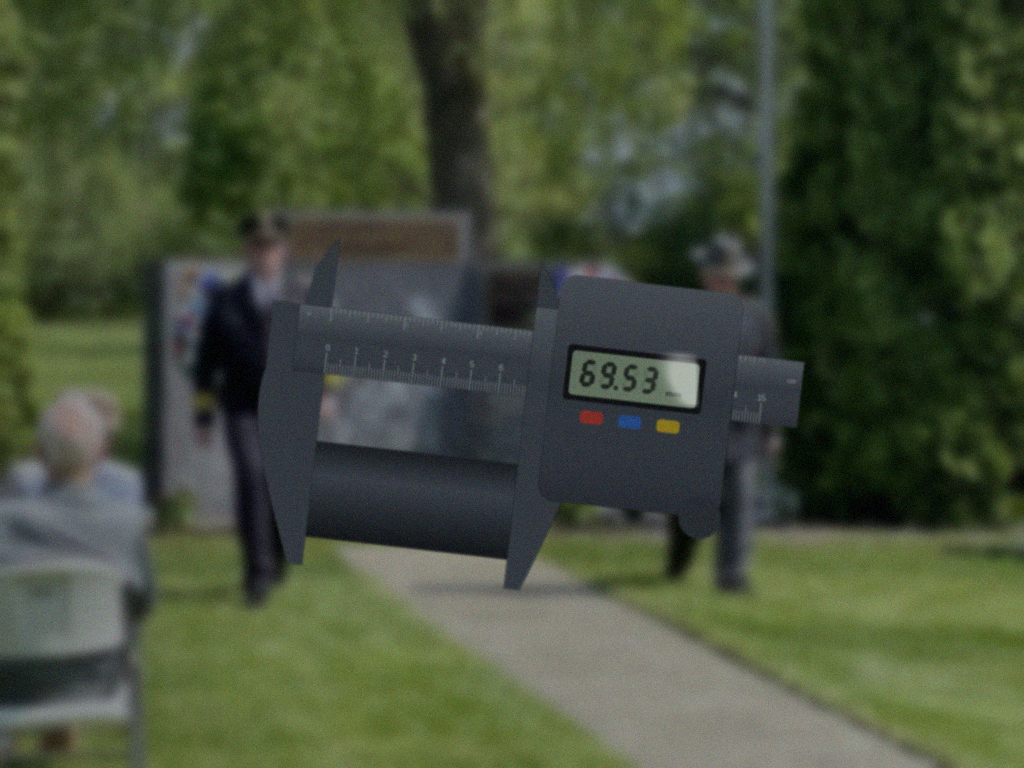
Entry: 69.53mm
